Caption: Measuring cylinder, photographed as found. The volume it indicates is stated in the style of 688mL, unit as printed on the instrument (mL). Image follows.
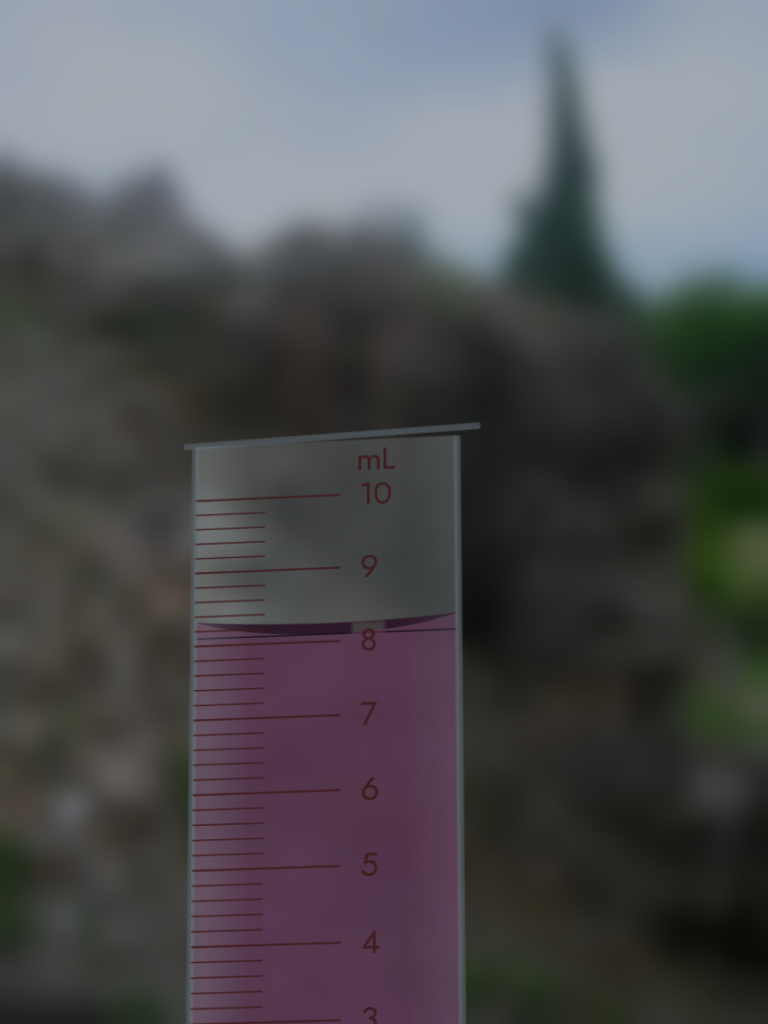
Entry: 8.1mL
